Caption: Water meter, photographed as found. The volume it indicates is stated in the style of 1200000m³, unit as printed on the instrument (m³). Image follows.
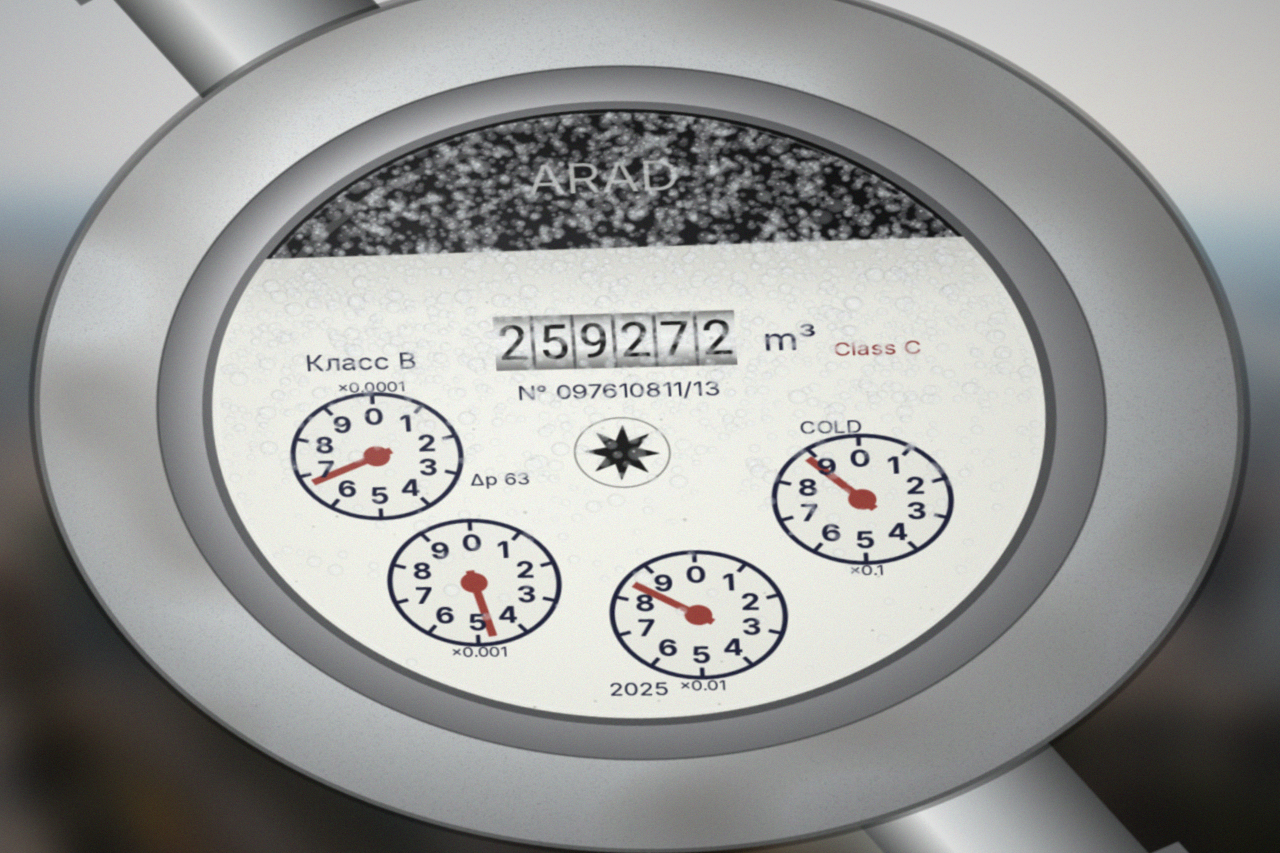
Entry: 259272.8846m³
